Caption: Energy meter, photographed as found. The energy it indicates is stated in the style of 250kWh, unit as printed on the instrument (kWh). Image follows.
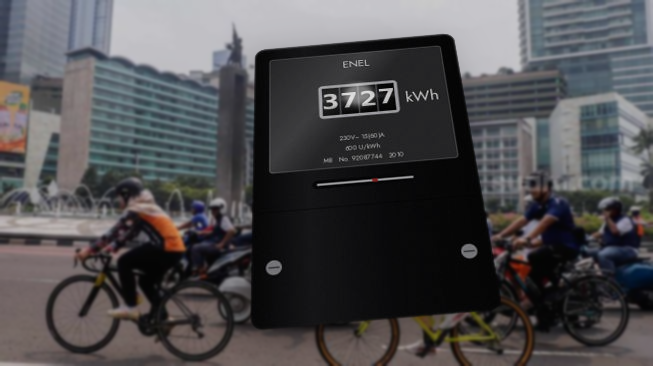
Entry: 3727kWh
